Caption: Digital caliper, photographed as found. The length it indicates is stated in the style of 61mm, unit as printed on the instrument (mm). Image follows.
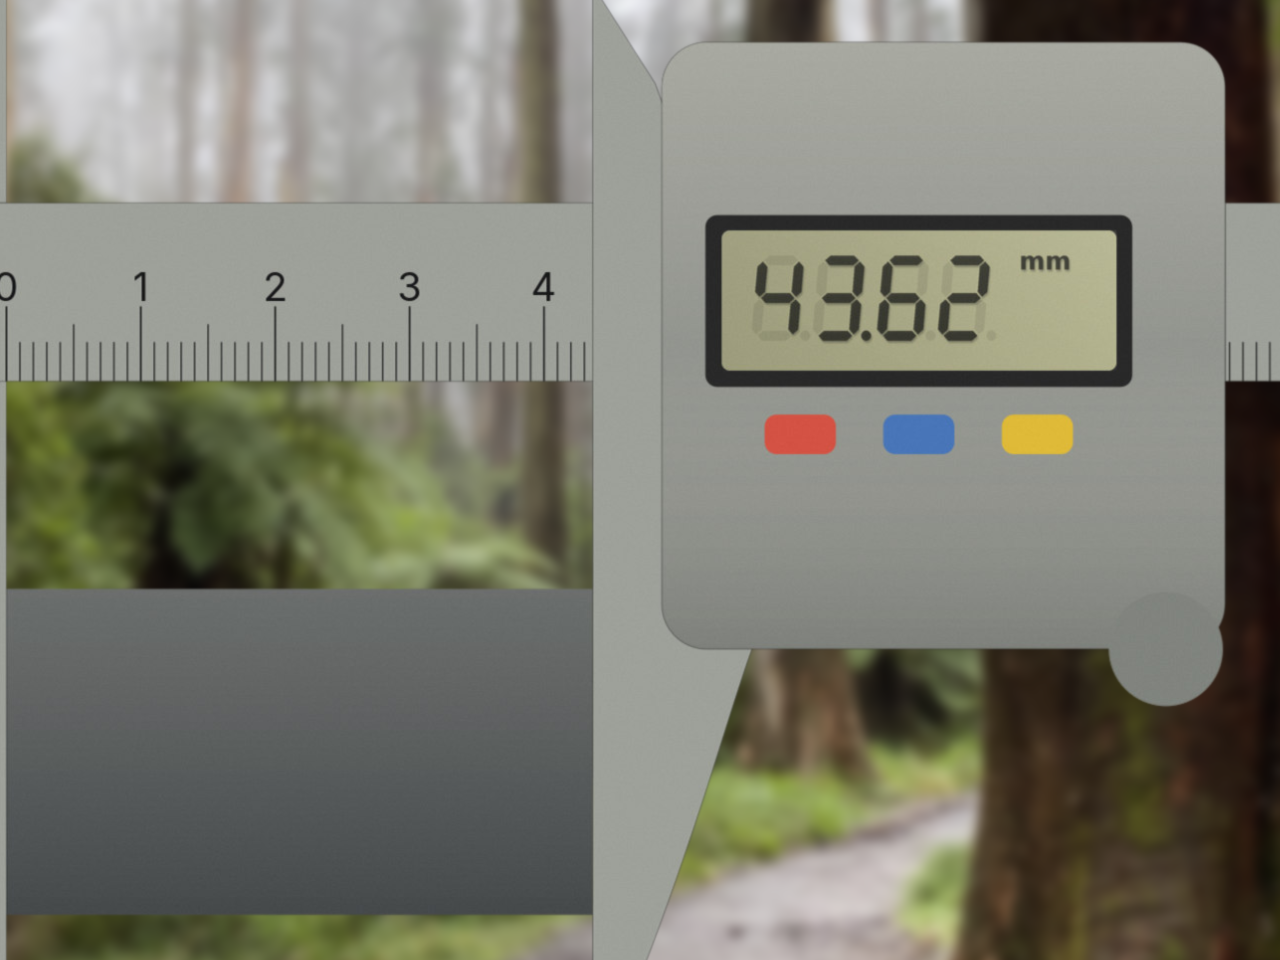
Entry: 43.62mm
